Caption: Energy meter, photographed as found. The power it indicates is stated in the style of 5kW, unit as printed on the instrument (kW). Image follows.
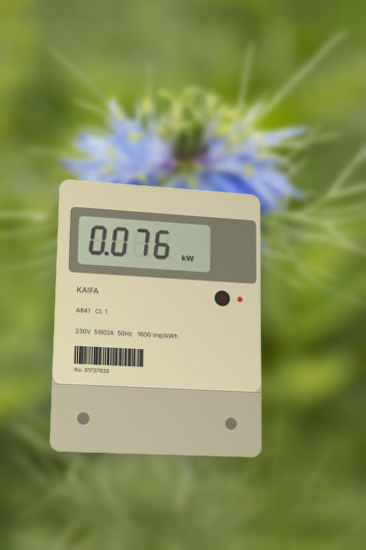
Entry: 0.076kW
